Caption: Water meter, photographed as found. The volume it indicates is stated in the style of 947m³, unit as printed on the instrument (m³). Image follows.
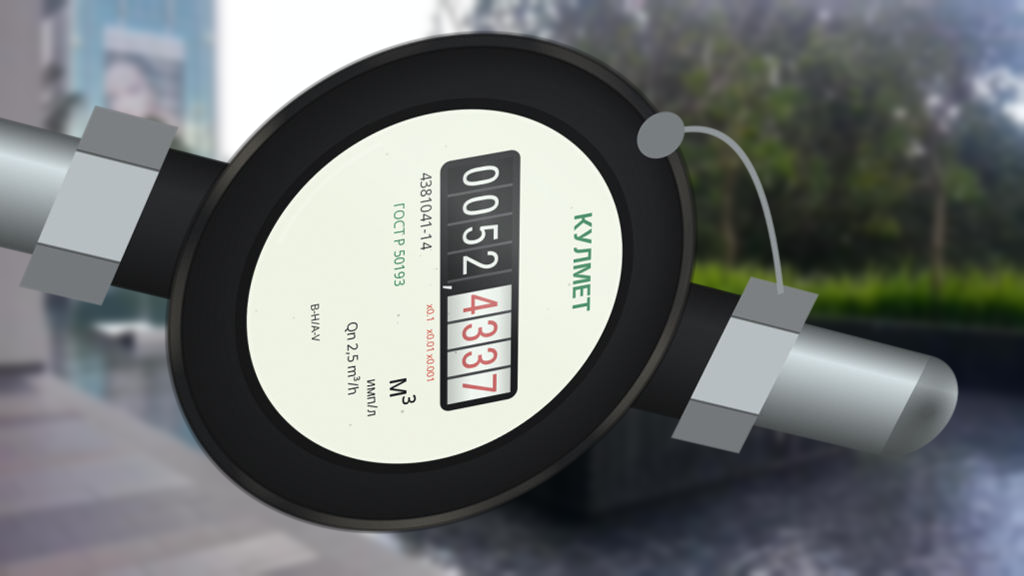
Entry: 52.4337m³
